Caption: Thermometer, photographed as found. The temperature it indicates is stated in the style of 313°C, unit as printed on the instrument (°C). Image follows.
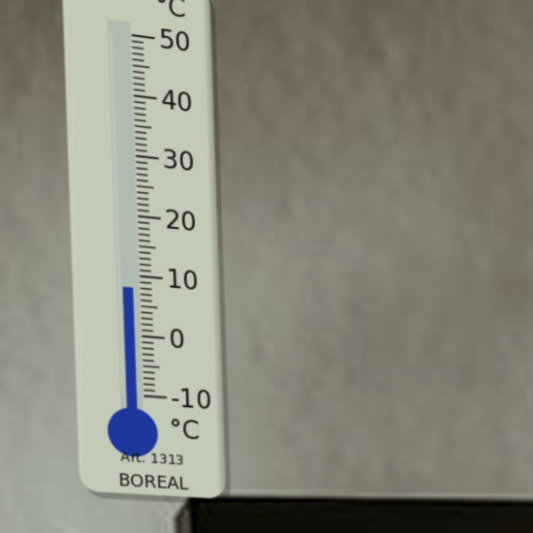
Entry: 8°C
